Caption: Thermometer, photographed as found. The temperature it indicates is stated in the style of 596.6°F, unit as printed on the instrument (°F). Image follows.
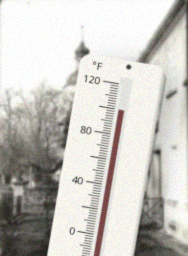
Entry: 100°F
